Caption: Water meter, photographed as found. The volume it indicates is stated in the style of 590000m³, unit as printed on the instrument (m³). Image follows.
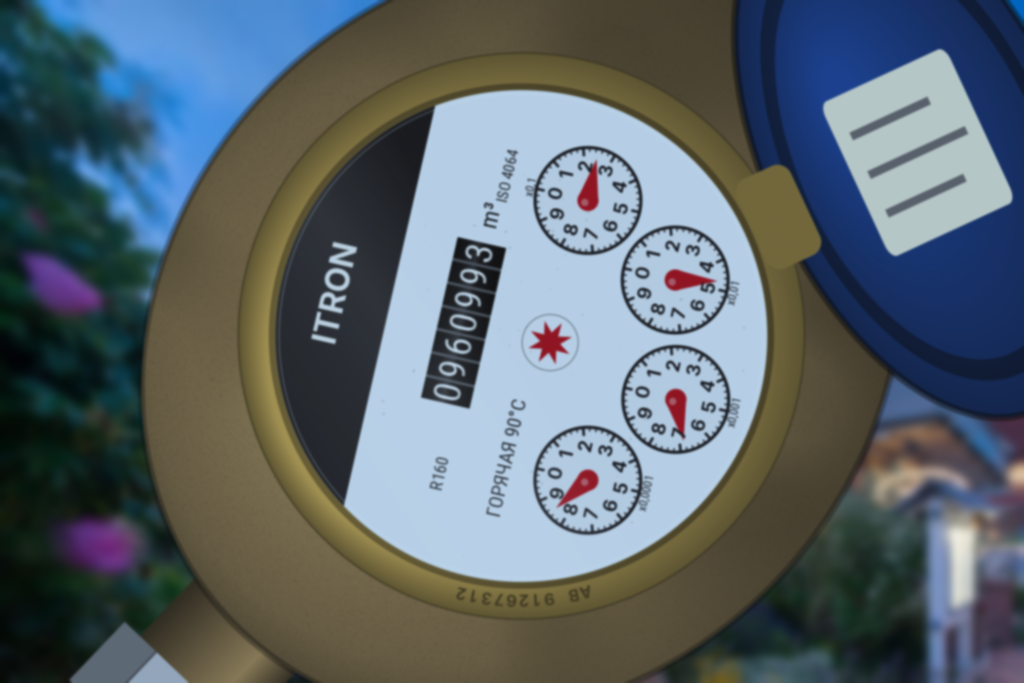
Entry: 960993.2468m³
